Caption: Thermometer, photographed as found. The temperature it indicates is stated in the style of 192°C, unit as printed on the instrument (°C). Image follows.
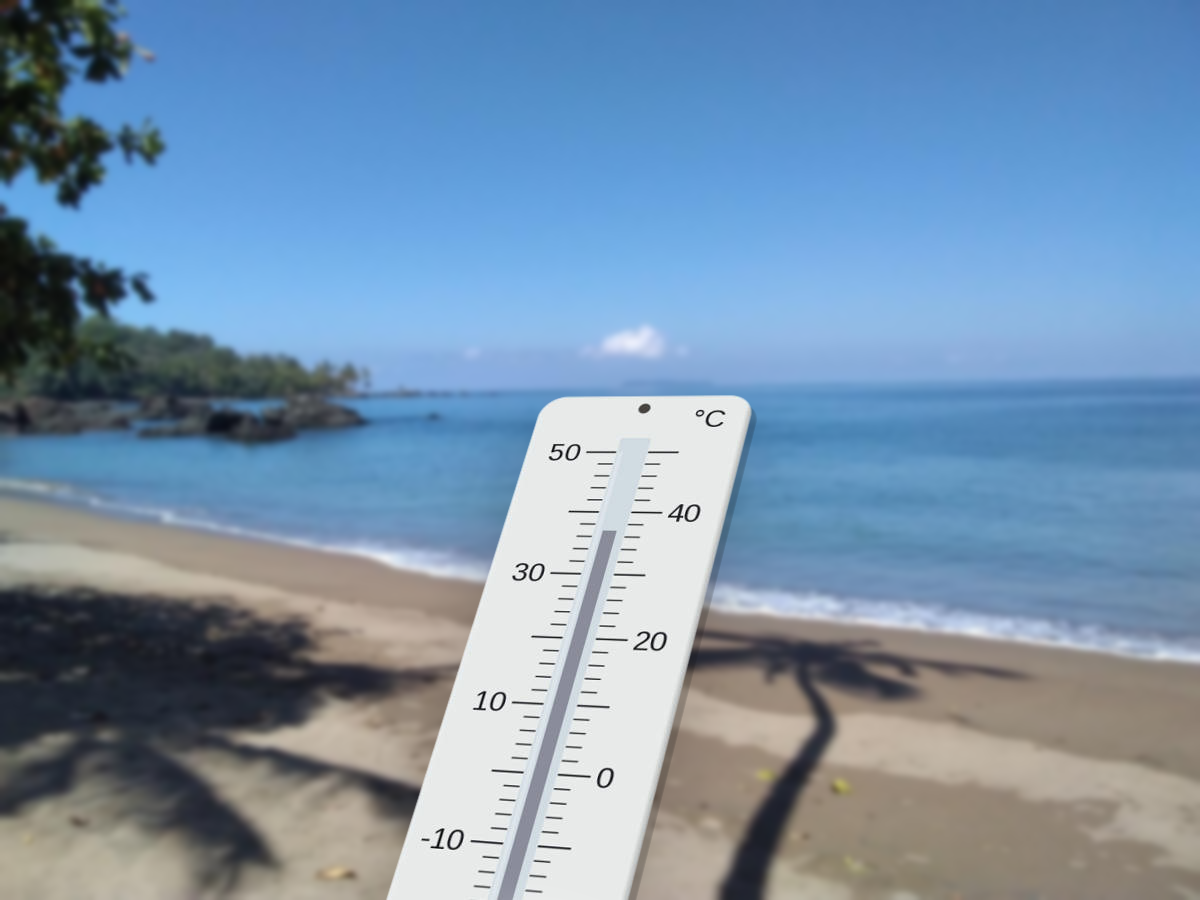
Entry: 37°C
